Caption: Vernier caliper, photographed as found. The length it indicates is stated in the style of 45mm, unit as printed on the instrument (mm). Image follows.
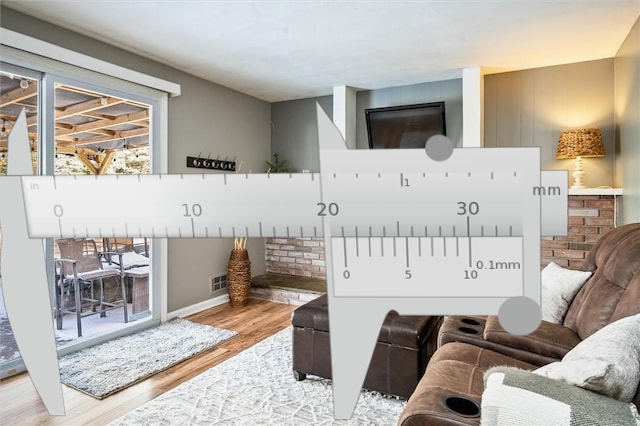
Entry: 21.1mm
